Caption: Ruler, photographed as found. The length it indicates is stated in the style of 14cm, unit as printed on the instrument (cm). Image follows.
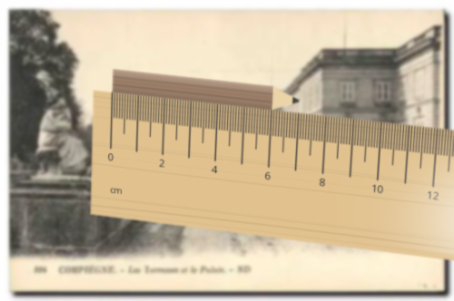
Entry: 7cm
